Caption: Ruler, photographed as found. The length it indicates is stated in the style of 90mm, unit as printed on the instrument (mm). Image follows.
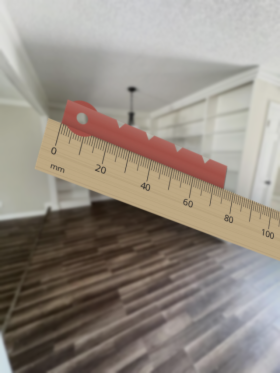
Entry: 75mm
